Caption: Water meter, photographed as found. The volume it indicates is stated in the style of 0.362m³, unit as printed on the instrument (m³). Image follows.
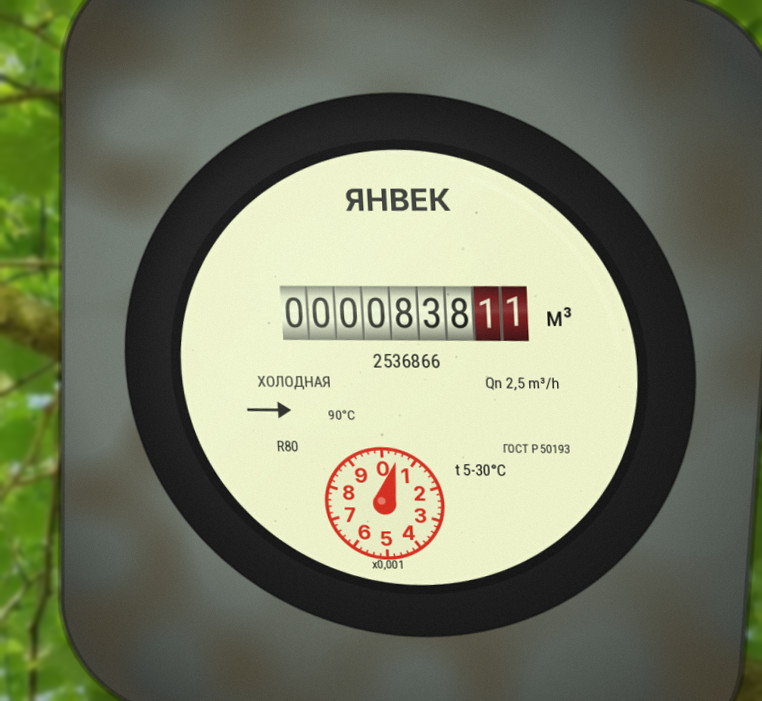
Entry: 838.110m³
